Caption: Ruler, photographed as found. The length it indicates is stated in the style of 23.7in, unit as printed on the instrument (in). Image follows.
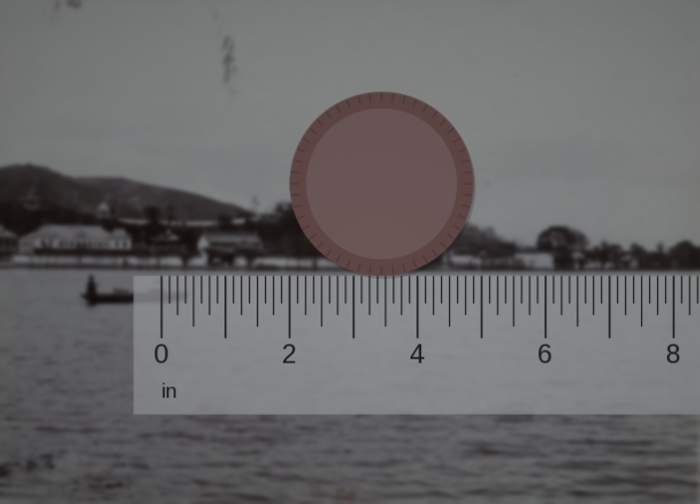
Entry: 2.875in
